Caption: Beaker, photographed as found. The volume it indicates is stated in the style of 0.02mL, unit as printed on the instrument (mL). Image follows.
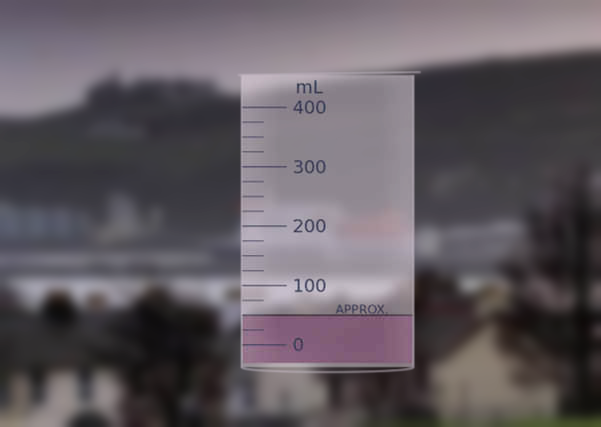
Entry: 50mL
